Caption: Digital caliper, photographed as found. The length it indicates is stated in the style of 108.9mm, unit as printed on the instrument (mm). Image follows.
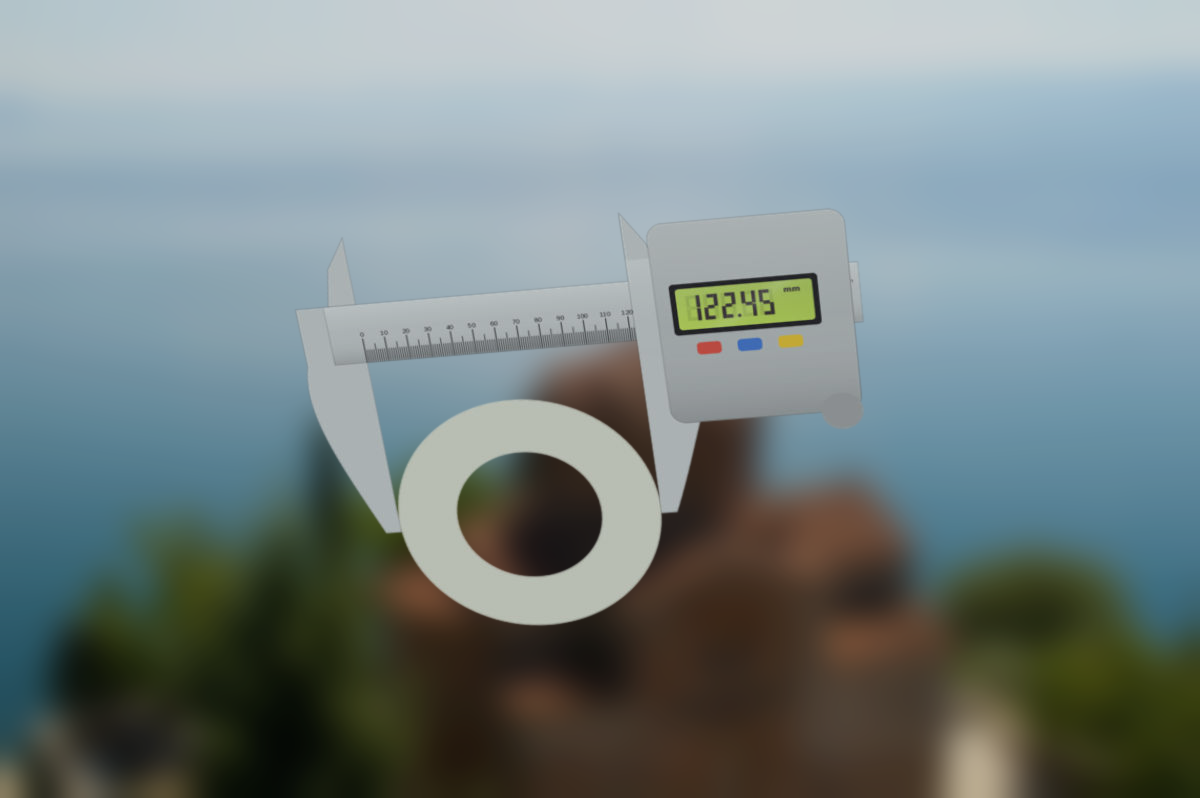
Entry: 122.45mm
